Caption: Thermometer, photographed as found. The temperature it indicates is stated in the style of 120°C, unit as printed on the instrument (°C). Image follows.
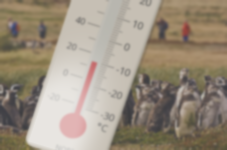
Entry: -10°C
